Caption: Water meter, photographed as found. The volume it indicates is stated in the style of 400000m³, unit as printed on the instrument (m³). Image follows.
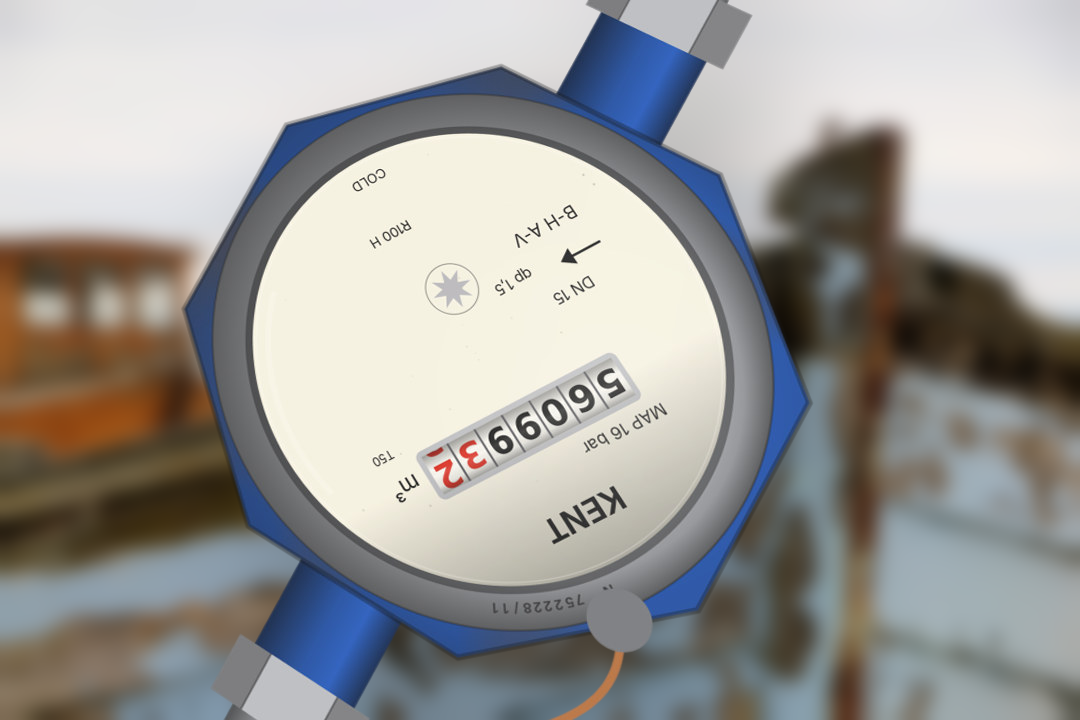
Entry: 56099.32m³
